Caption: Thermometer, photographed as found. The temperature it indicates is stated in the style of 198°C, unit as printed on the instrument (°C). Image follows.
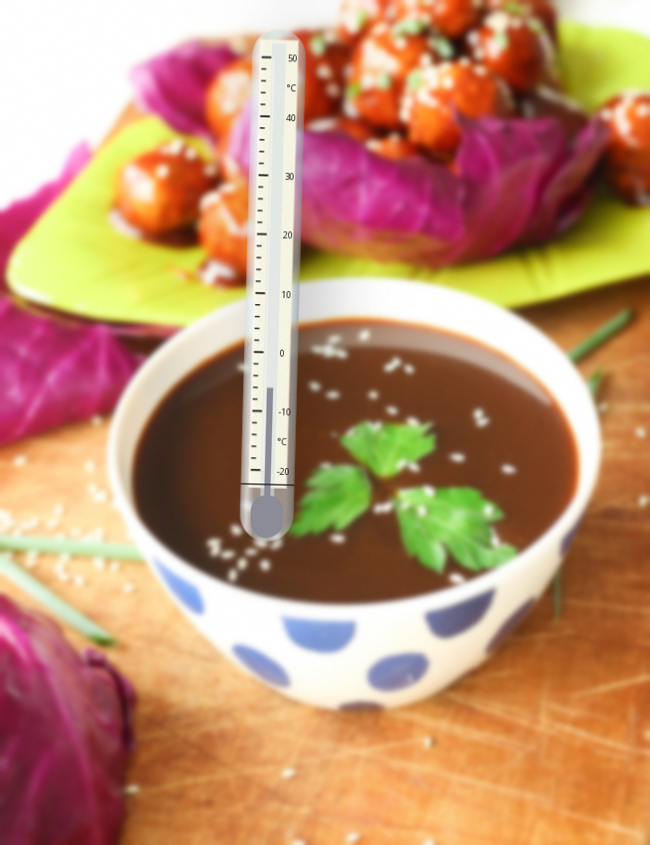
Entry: -6°C
